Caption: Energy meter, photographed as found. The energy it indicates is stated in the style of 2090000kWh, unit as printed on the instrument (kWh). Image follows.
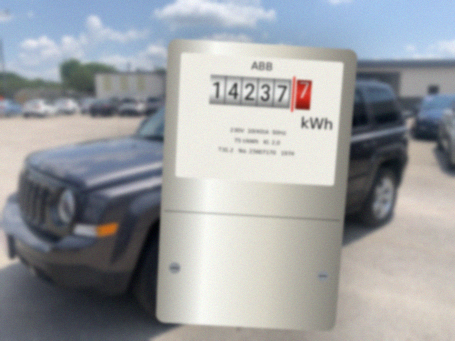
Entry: 14237.7kWh
